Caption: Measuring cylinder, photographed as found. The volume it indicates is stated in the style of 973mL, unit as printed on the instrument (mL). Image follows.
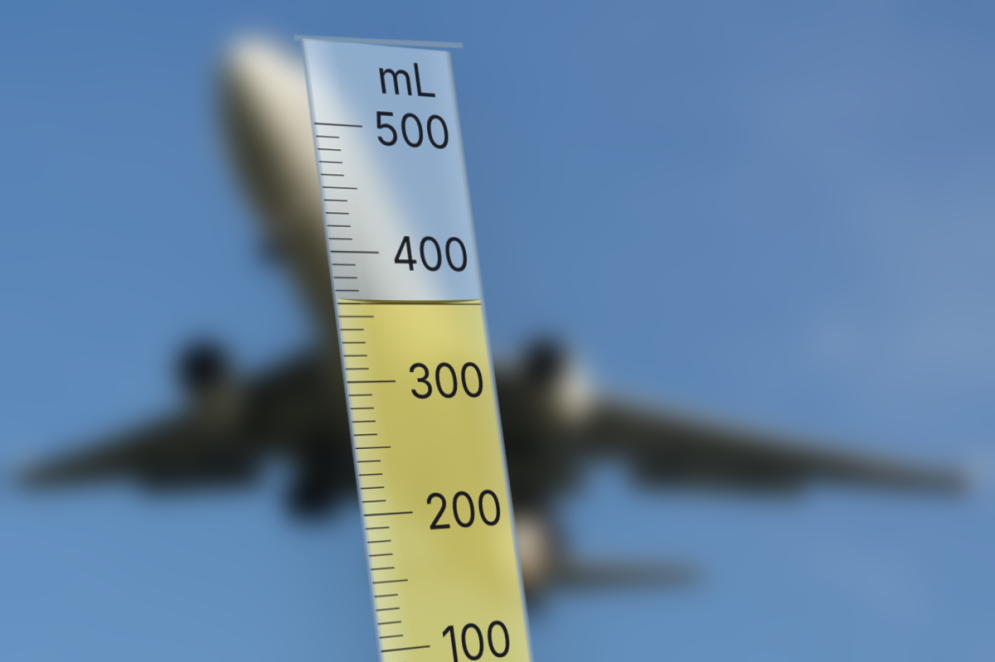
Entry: 360mL
